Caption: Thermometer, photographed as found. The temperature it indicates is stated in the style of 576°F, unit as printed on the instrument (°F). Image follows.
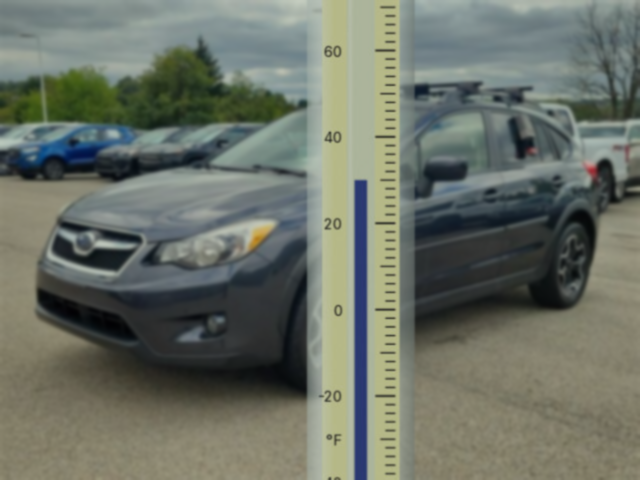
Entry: 30°F
